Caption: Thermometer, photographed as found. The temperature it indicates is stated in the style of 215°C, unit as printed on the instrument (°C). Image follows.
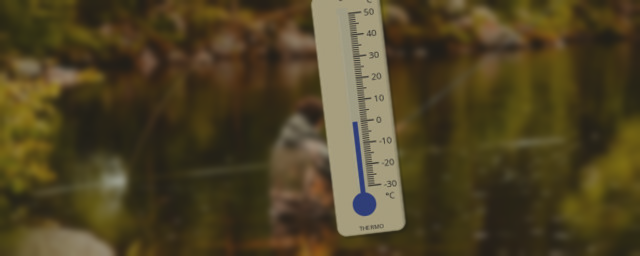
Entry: 0°C
